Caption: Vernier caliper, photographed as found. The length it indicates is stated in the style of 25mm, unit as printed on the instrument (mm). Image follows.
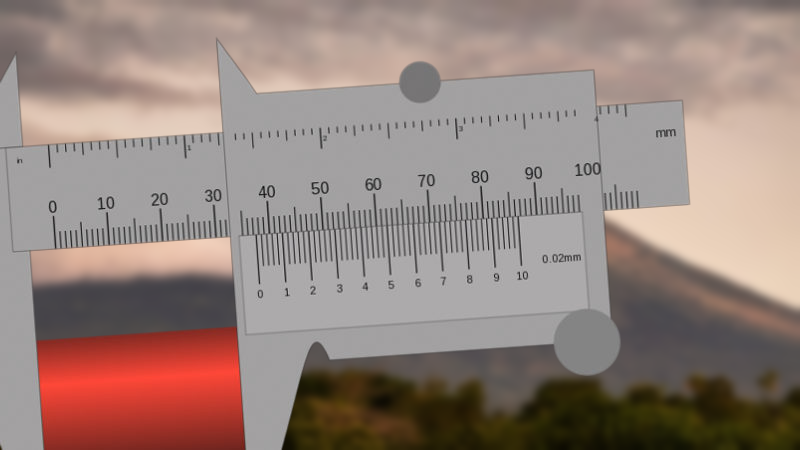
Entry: 37.5mm
